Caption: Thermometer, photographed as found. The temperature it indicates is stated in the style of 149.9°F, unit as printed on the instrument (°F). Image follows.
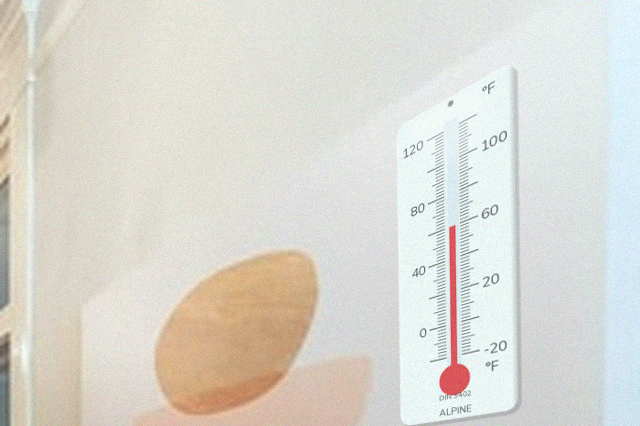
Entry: 60°F
